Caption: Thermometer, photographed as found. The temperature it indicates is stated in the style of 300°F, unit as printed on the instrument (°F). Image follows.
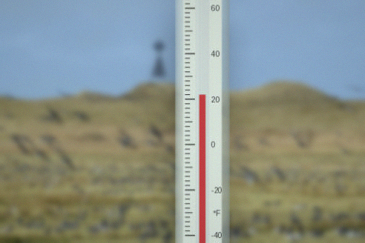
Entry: 22°F
